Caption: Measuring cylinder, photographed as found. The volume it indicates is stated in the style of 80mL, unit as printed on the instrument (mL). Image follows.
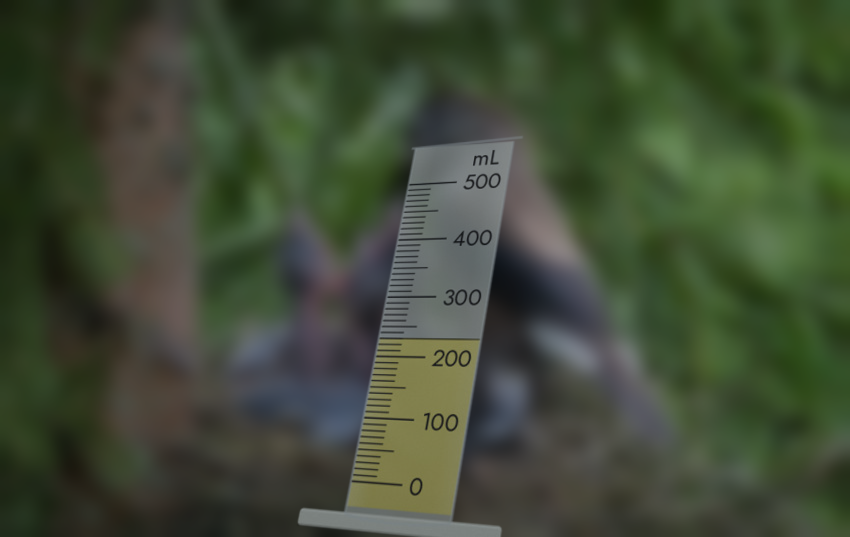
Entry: 230mL
